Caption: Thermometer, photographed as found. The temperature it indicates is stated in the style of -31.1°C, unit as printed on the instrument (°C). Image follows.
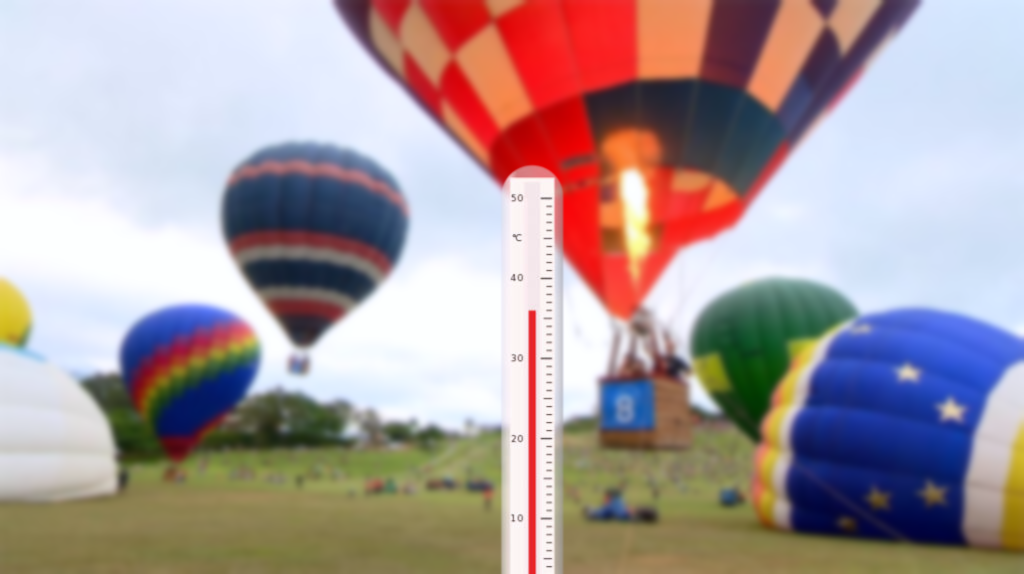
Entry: 36°C
